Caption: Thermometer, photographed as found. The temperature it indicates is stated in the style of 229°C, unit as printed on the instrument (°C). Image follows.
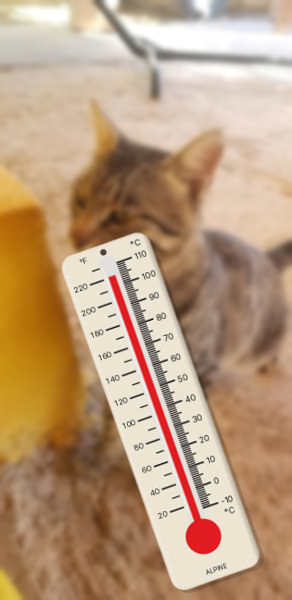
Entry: 105°C
